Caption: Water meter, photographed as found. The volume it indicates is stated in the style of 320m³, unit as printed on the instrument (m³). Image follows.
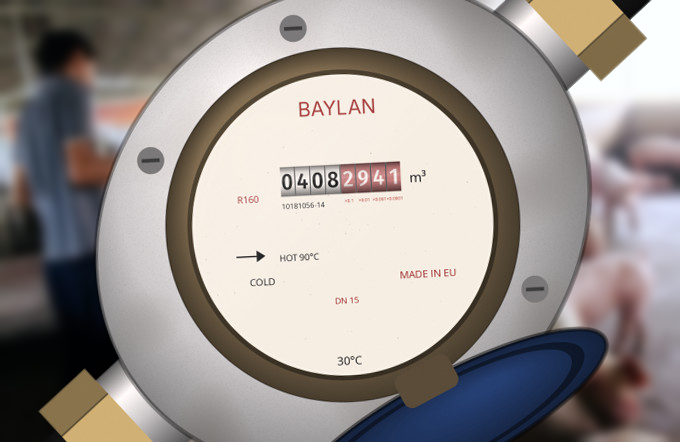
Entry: 408.2941m³
